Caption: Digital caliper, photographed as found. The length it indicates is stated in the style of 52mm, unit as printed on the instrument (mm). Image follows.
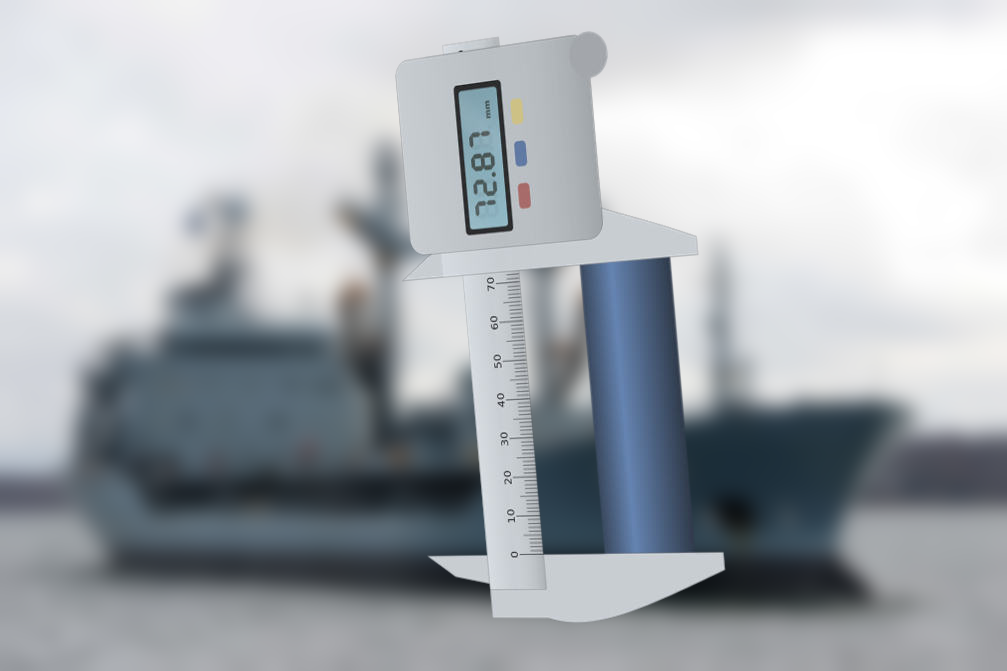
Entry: 72.87mm
